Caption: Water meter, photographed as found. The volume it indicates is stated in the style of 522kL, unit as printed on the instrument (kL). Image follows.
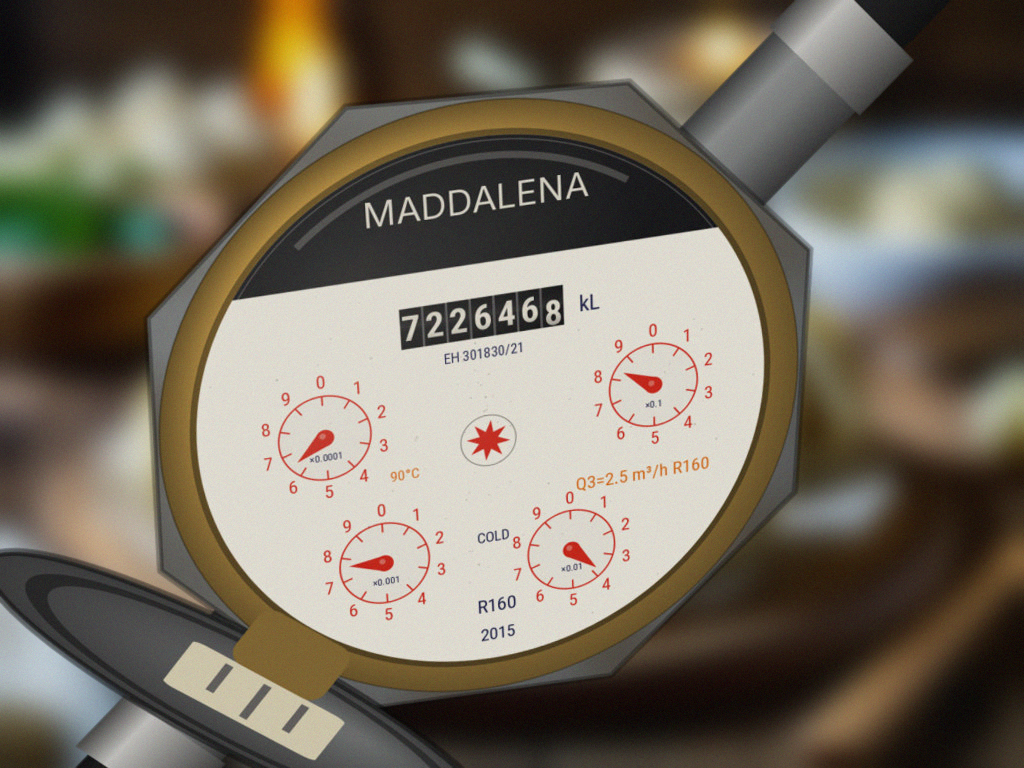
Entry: 7226467.8376kL
